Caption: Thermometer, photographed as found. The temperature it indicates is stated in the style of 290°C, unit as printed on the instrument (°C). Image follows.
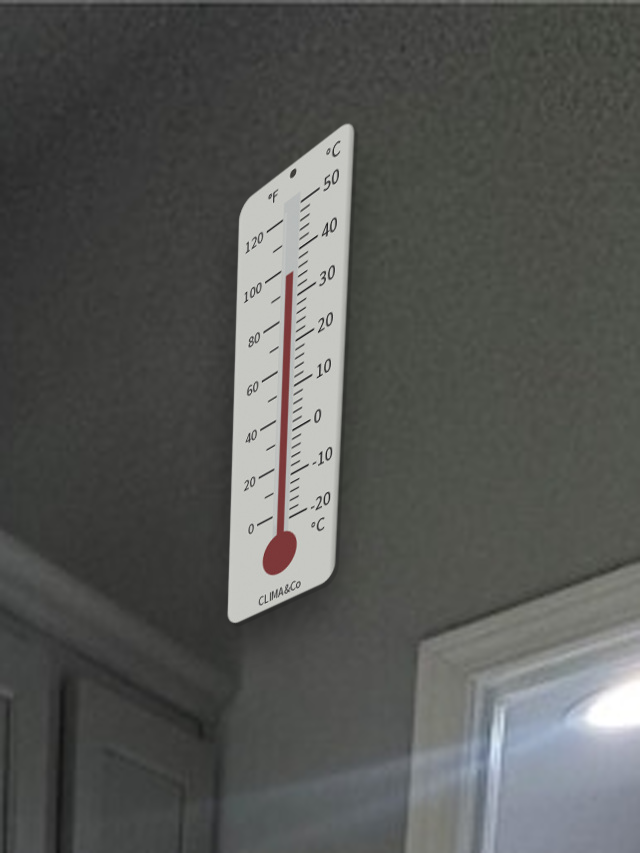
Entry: 36°C
